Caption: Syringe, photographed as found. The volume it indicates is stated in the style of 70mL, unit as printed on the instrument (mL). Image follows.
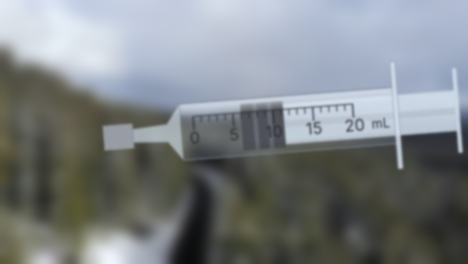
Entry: 6mL
